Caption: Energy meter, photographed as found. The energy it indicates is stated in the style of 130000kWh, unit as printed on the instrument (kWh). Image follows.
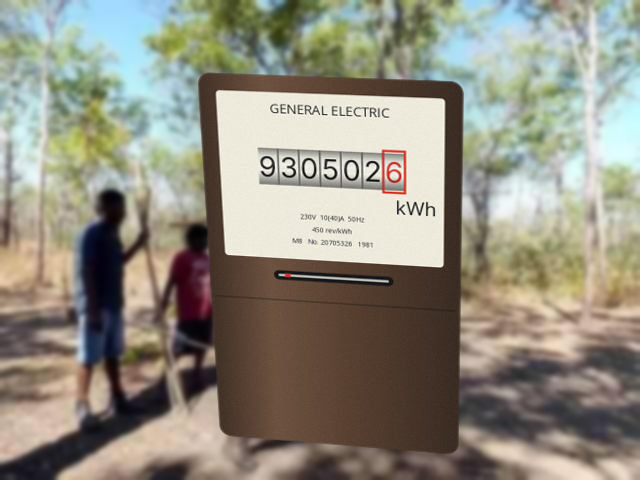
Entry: 930502.6kWh
